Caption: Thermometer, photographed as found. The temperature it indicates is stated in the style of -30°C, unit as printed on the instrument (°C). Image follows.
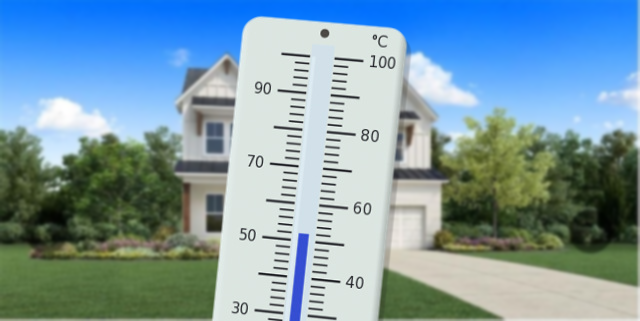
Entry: 52°C
